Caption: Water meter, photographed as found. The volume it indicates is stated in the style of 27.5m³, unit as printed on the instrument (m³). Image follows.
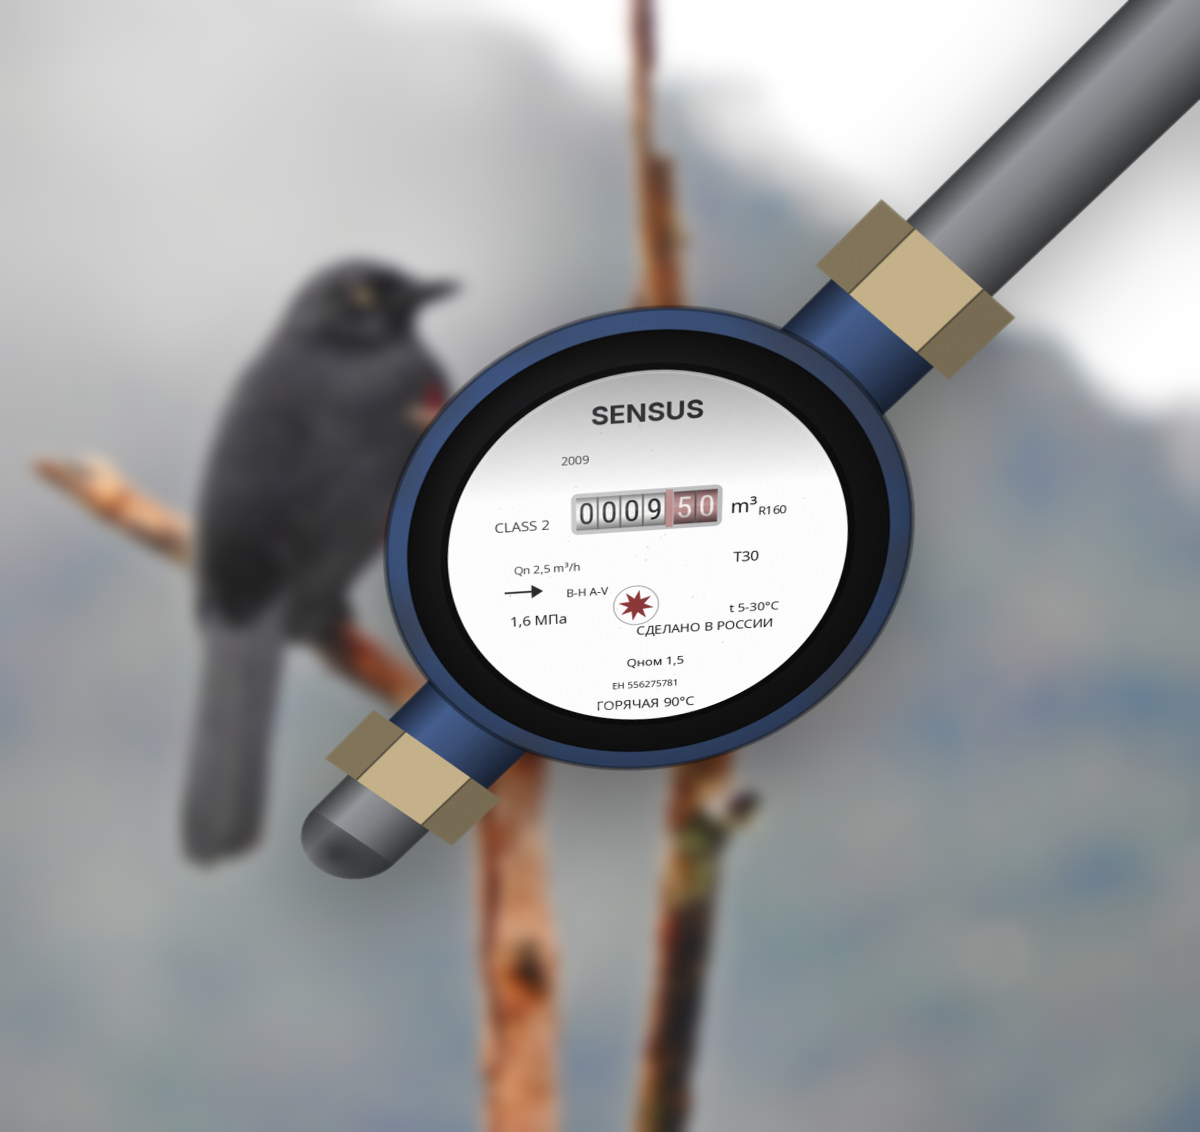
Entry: 9.50m³
